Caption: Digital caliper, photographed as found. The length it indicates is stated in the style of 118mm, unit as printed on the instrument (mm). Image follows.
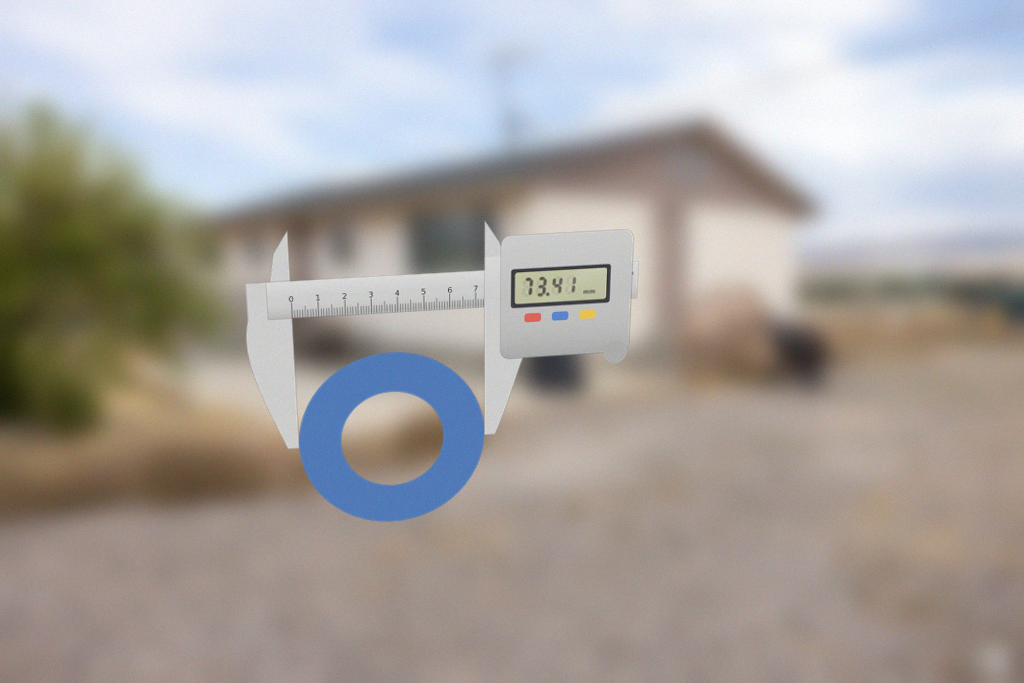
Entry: 73.41mm
